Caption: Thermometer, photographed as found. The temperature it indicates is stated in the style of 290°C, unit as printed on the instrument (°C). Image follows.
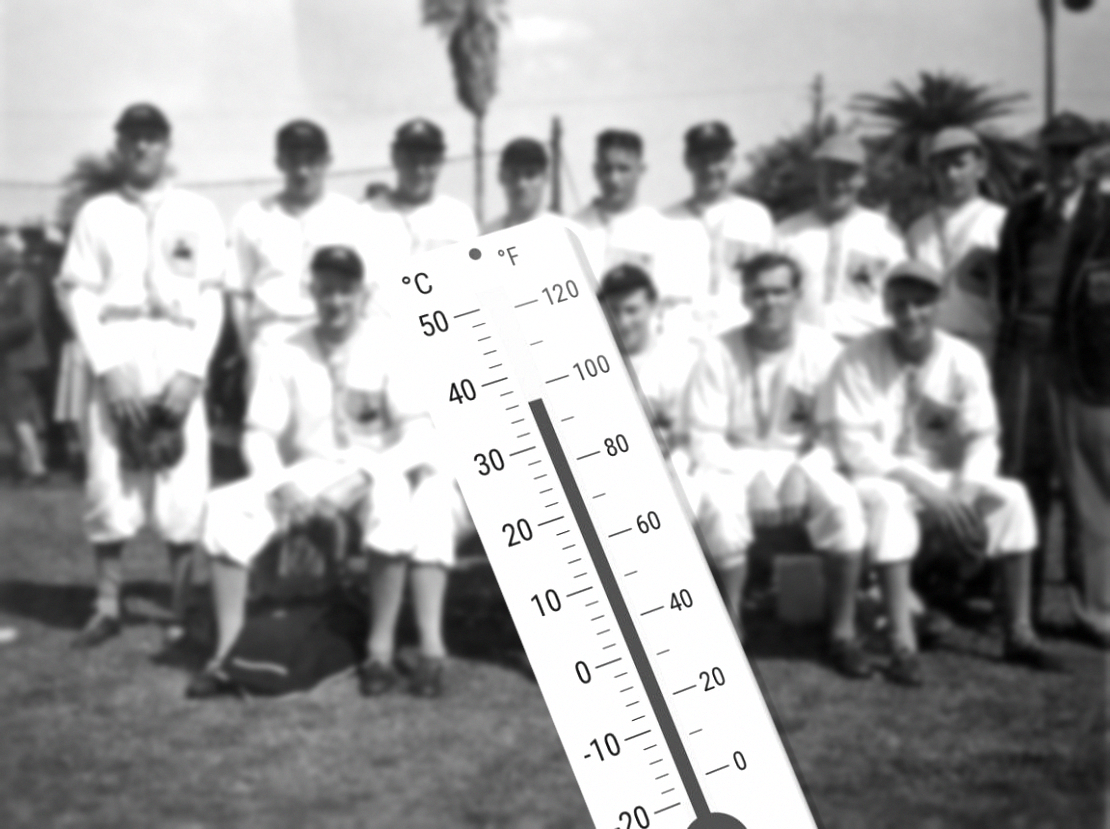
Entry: 36°C
